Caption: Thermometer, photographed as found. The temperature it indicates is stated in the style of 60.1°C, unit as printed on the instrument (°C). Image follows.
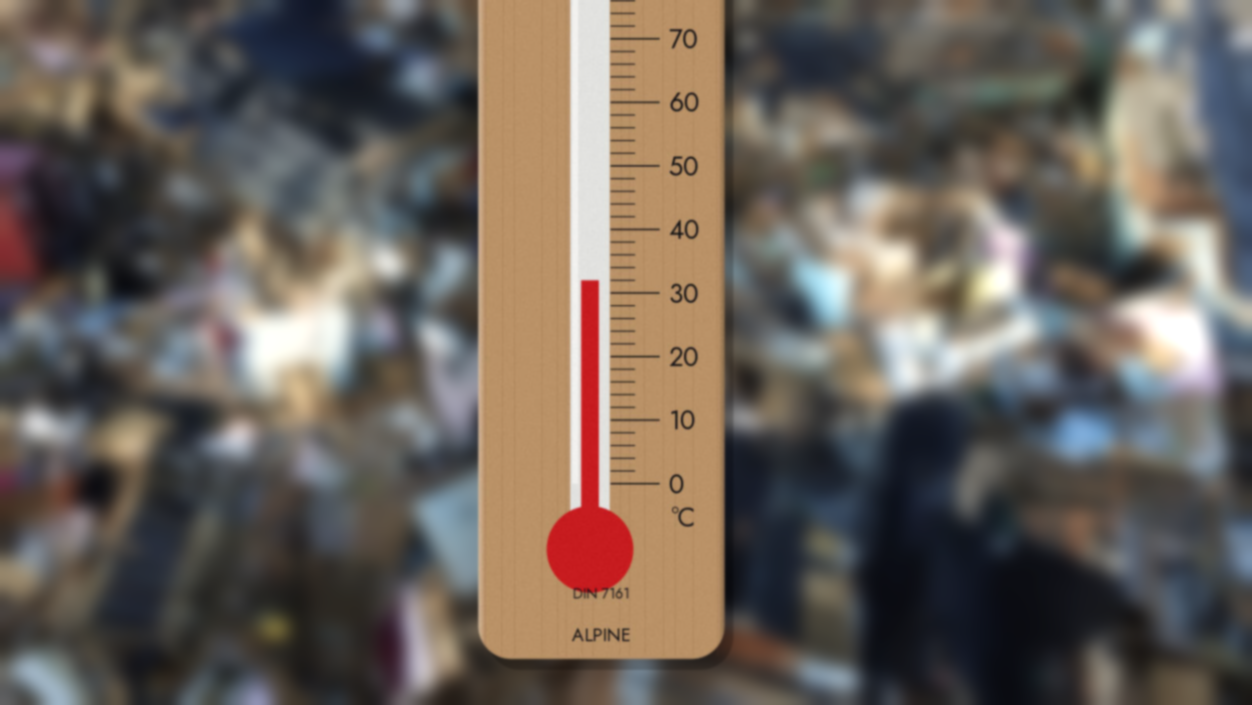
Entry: 32°C
